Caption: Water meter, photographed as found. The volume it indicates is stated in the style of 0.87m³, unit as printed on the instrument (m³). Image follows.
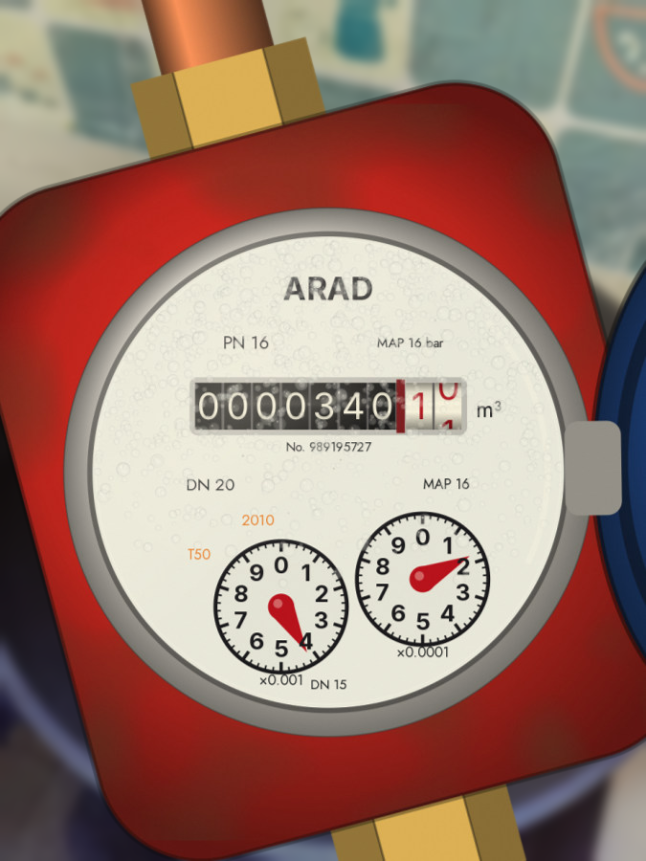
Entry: 340.1041m³
